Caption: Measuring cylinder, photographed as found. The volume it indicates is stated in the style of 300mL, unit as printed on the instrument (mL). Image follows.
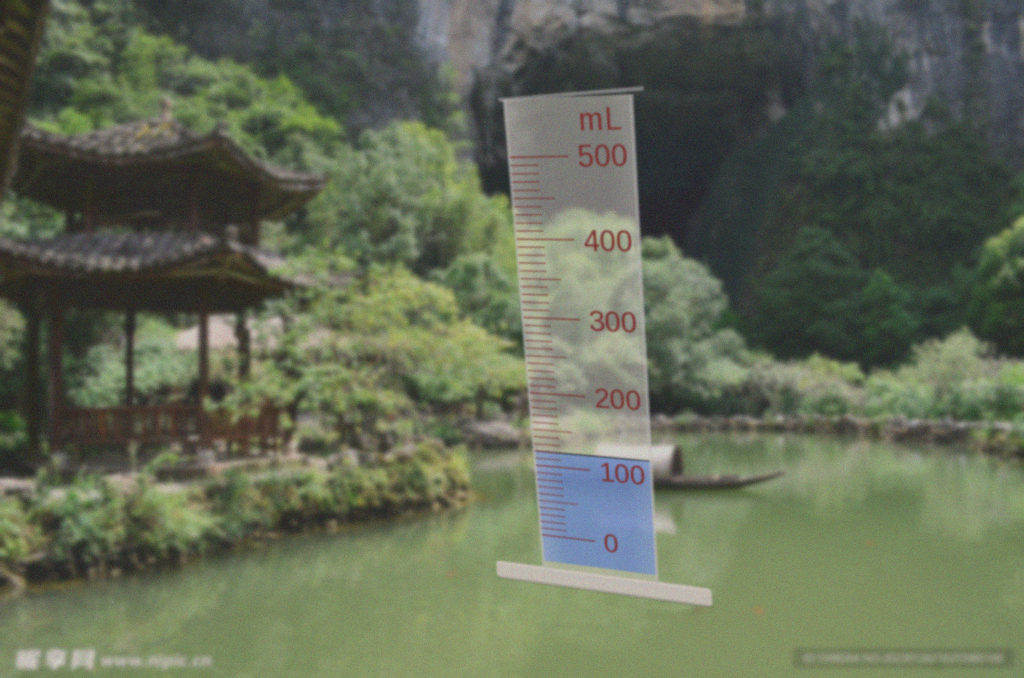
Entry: 120mL
